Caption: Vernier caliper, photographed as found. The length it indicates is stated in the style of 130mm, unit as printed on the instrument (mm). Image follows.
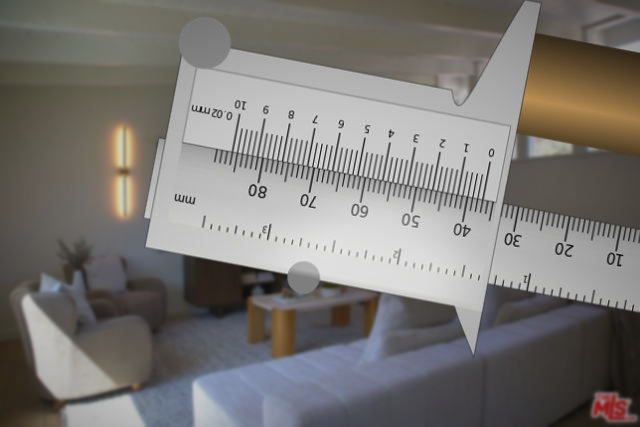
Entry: 37.0mm
